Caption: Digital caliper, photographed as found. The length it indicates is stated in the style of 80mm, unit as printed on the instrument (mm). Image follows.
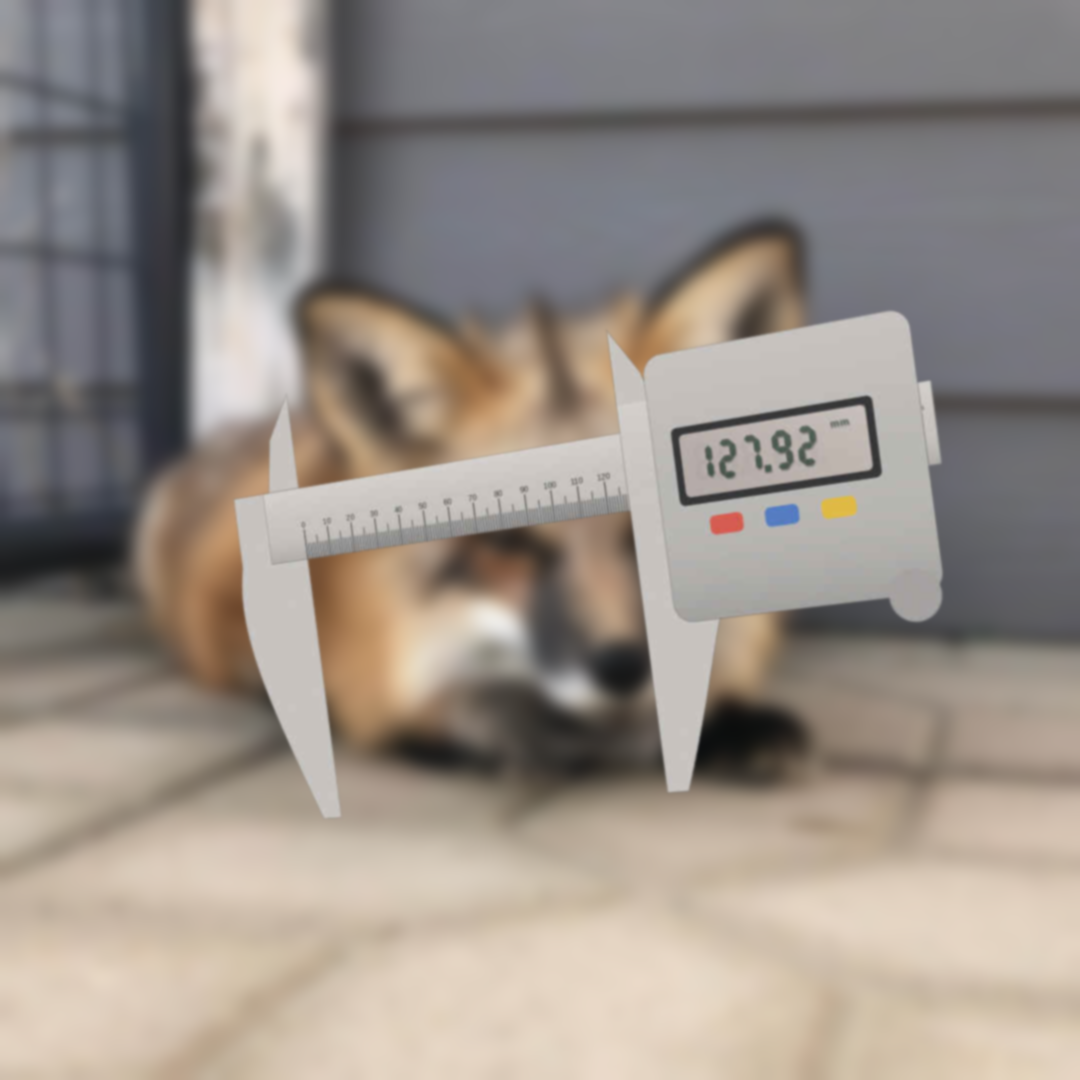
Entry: 127.92mm
